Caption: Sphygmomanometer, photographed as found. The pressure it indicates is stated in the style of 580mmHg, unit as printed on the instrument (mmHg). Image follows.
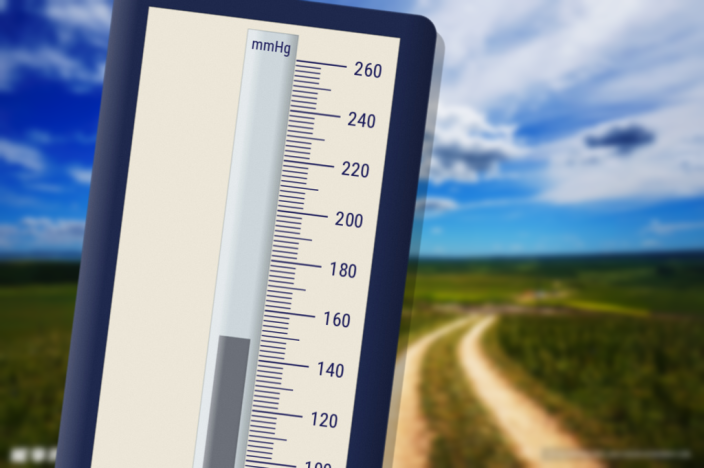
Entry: 148mmHg
